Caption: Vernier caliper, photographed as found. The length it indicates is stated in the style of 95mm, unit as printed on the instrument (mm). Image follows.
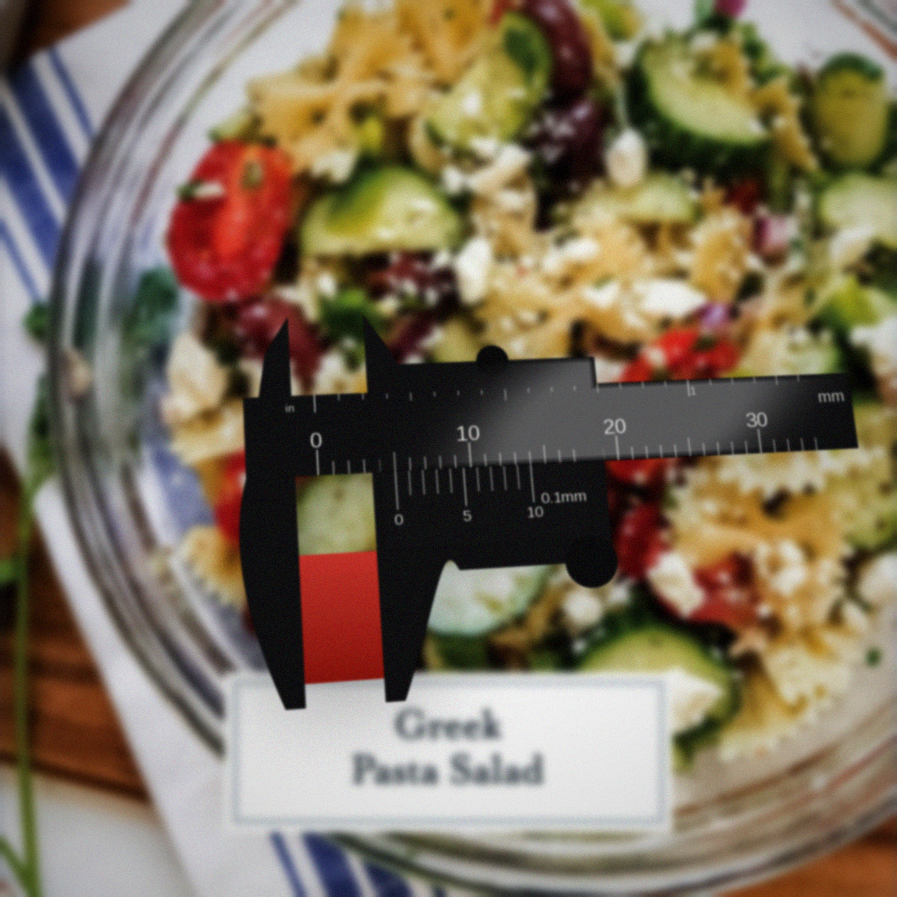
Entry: 5.0mm
